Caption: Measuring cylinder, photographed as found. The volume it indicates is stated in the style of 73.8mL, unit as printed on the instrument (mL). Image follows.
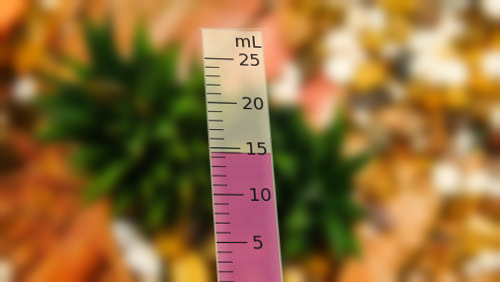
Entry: 14.5mL
